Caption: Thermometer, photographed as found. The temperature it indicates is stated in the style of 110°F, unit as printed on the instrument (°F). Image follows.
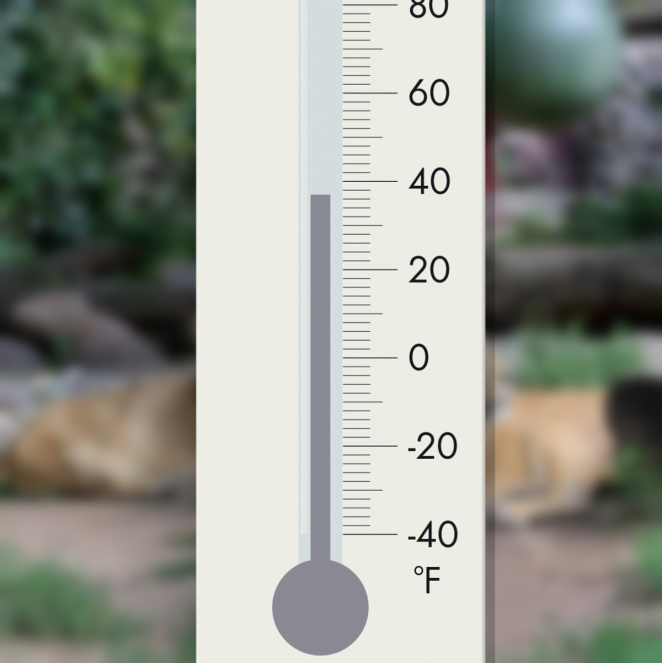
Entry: 37°F
